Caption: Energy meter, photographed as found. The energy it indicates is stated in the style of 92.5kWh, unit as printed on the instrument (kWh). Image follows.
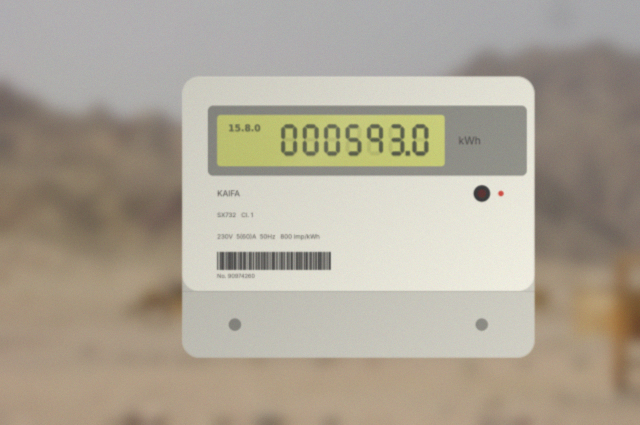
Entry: 593.0kWh
